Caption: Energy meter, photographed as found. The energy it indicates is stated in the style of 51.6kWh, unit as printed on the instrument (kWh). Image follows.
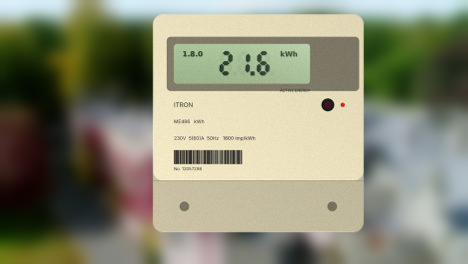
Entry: 21.6kWh
